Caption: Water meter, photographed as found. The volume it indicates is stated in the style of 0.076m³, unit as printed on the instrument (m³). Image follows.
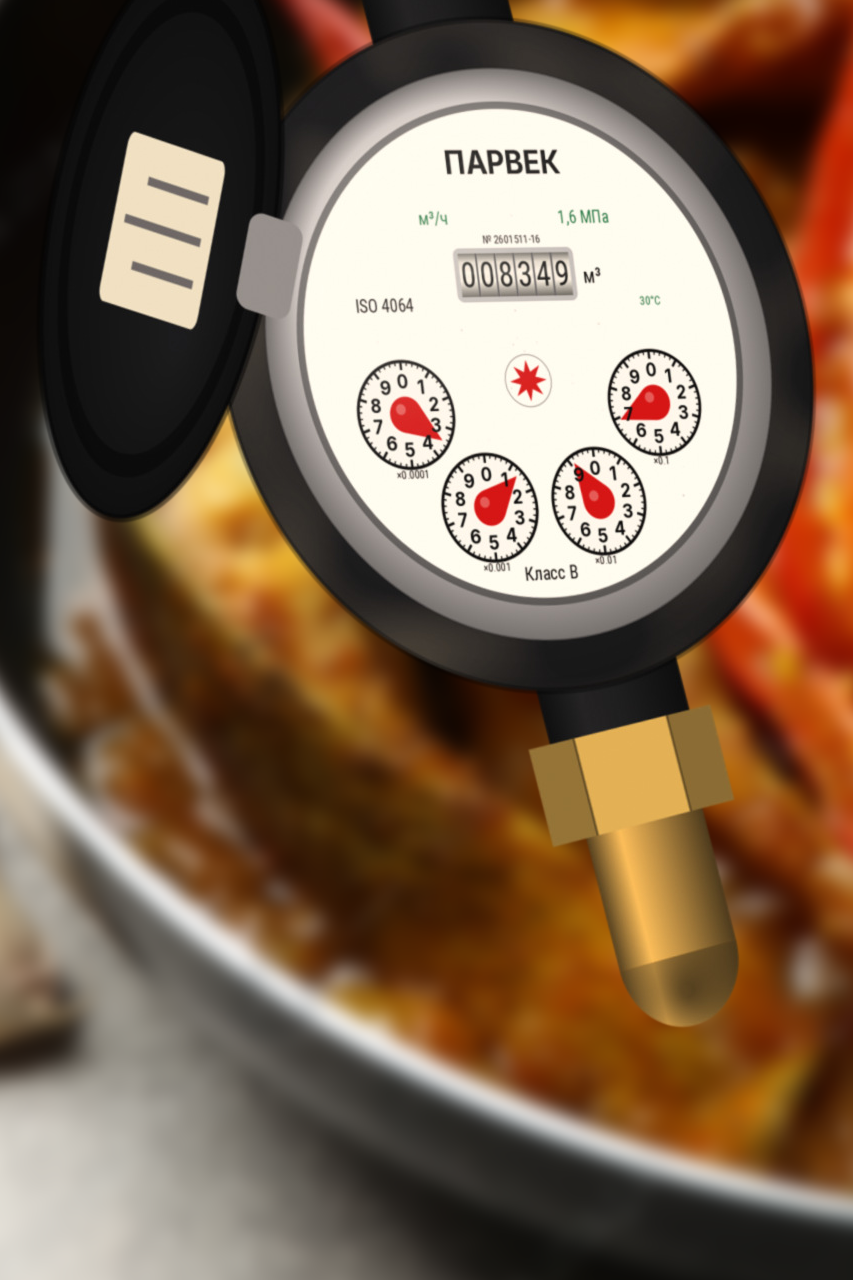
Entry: 8349.6913m³
